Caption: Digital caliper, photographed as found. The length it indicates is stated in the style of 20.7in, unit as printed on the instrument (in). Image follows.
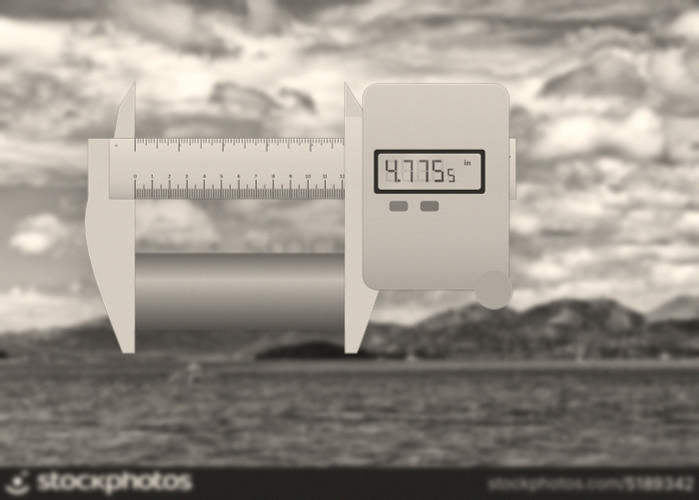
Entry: 4.7755in
